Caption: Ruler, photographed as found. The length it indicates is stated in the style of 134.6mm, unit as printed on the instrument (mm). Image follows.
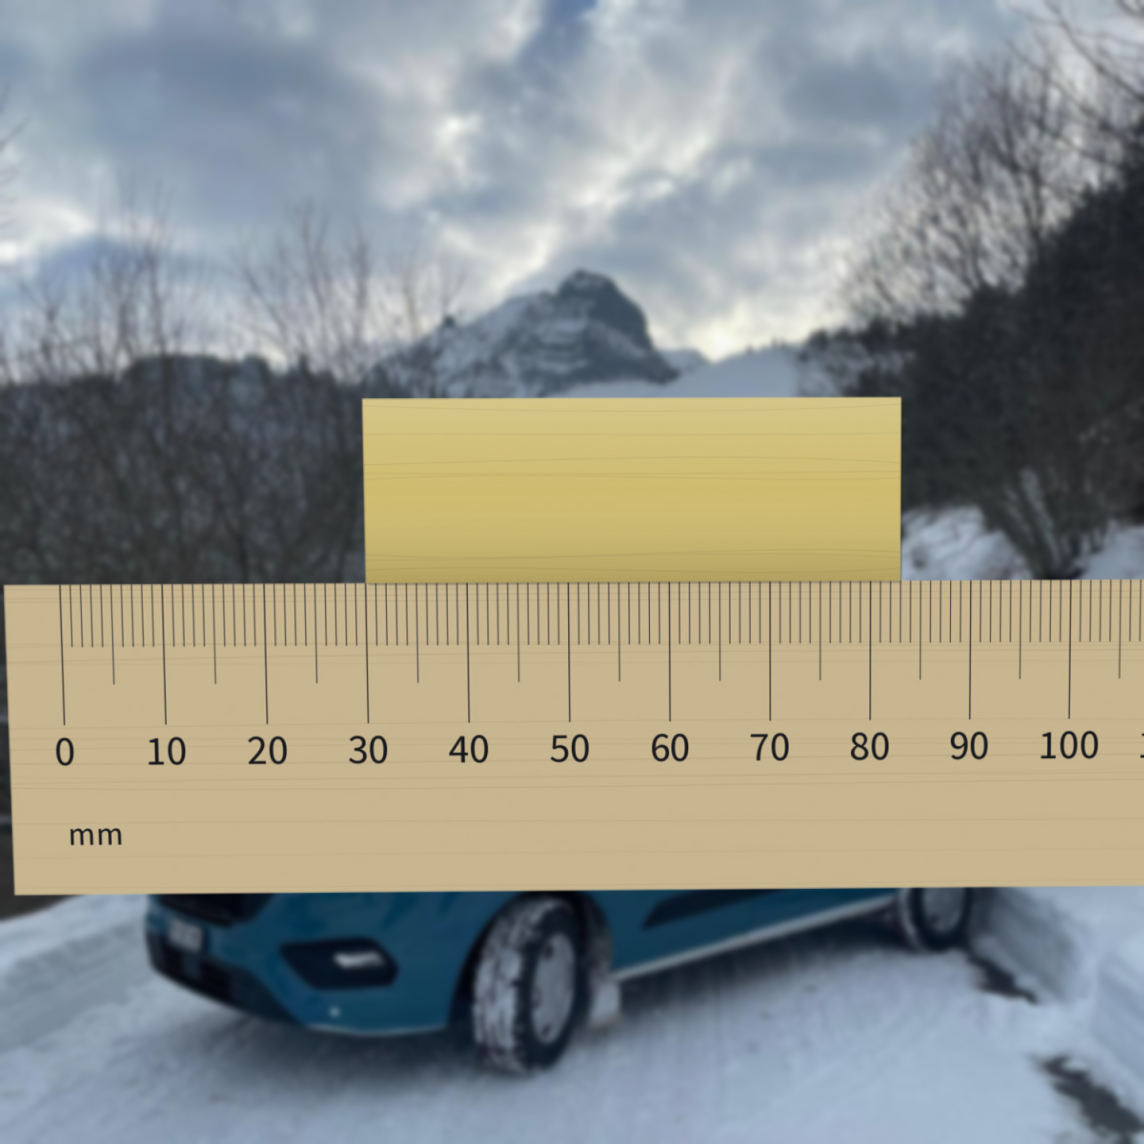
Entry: 53mm
